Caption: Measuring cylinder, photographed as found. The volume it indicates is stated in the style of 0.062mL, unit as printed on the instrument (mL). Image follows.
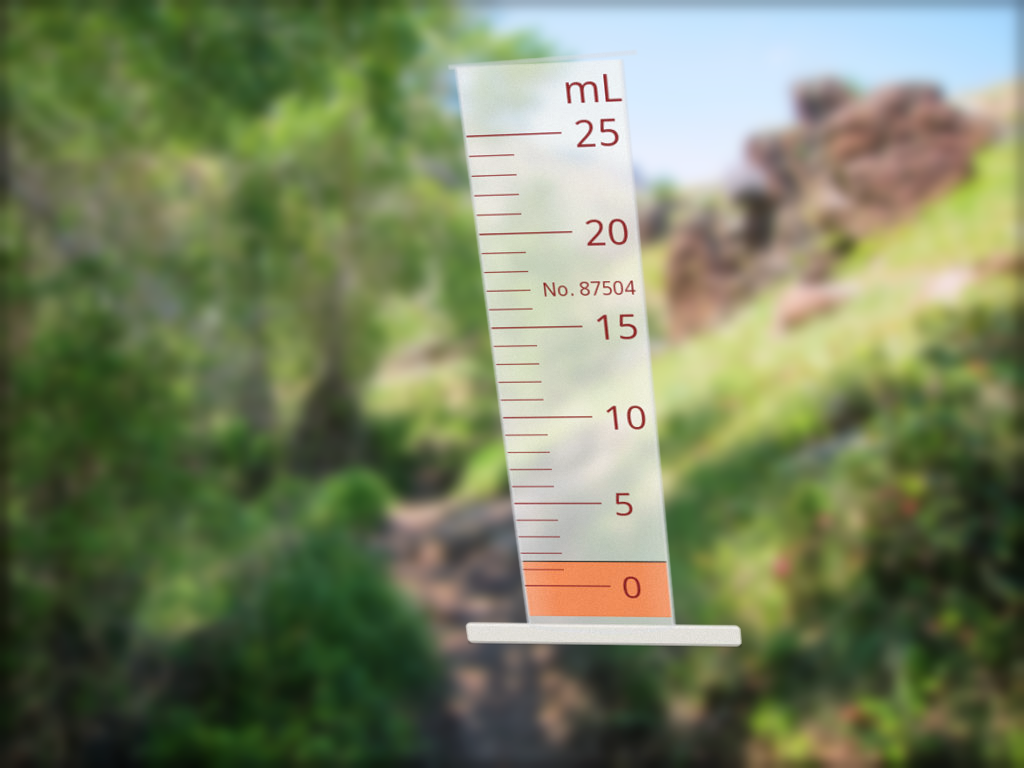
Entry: 1.5mL
